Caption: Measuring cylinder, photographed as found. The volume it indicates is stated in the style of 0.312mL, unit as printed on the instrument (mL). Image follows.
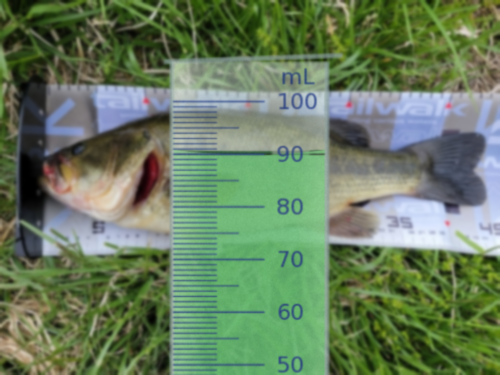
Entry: 90mL
